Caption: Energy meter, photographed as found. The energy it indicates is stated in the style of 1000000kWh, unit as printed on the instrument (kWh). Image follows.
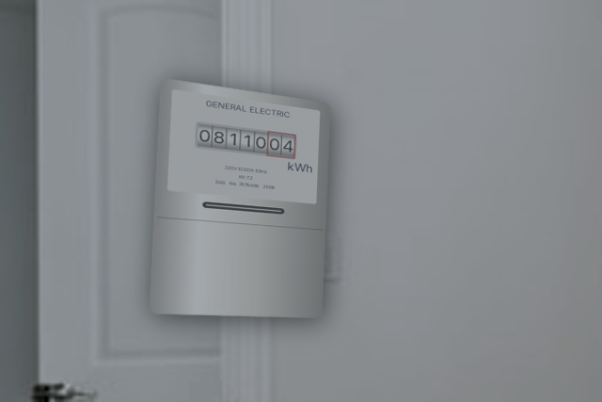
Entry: 8110.04kWh
